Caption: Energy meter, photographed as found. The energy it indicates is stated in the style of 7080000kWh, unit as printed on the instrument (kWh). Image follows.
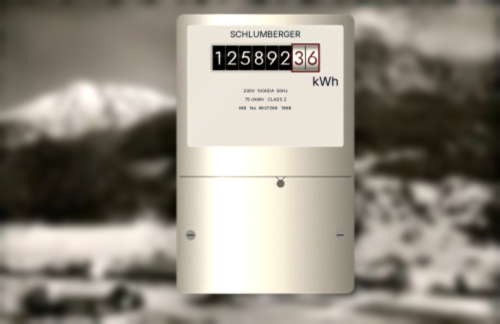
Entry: 125892.36kWh
